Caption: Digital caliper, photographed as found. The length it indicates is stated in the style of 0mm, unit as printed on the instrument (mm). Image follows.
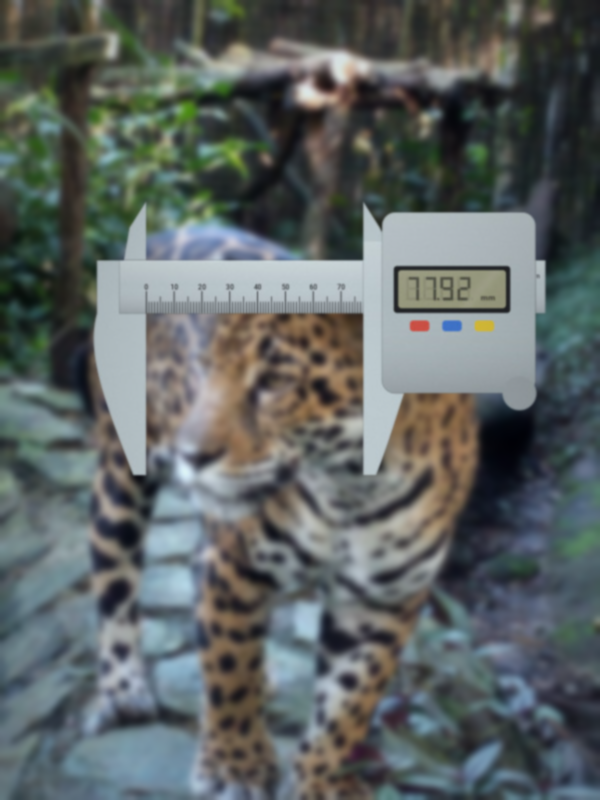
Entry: 77.92mm
